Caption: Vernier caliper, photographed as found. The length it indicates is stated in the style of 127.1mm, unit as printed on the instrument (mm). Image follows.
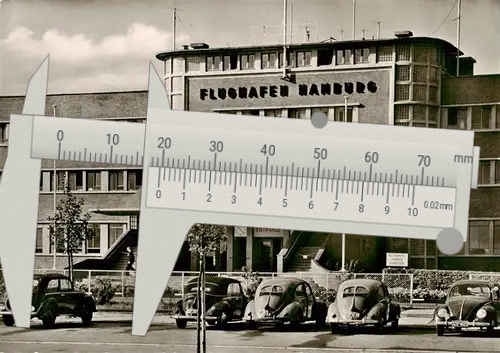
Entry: 19.5mm
